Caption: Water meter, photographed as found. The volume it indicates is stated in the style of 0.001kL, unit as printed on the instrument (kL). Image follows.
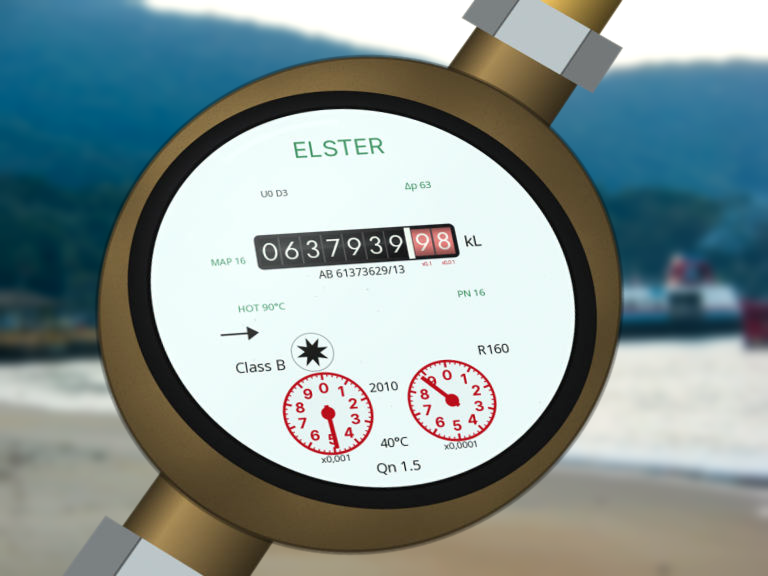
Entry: 637939.9848kL
